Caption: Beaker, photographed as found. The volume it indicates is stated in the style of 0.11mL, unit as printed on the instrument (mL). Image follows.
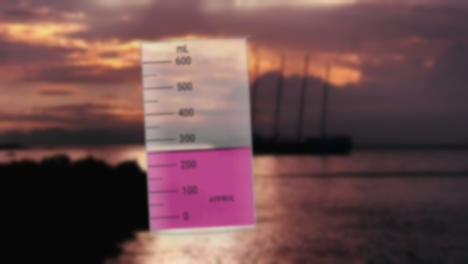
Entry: 250mL
